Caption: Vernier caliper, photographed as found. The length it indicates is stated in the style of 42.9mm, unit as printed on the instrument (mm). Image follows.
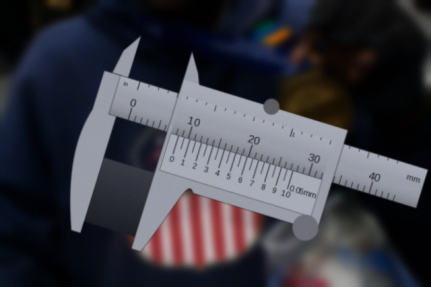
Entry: 8.4mm
